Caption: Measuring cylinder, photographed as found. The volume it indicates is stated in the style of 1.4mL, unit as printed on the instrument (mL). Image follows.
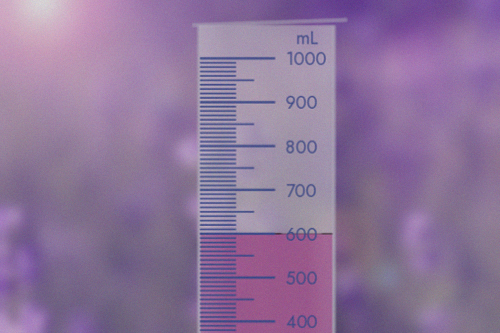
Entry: 600mL
